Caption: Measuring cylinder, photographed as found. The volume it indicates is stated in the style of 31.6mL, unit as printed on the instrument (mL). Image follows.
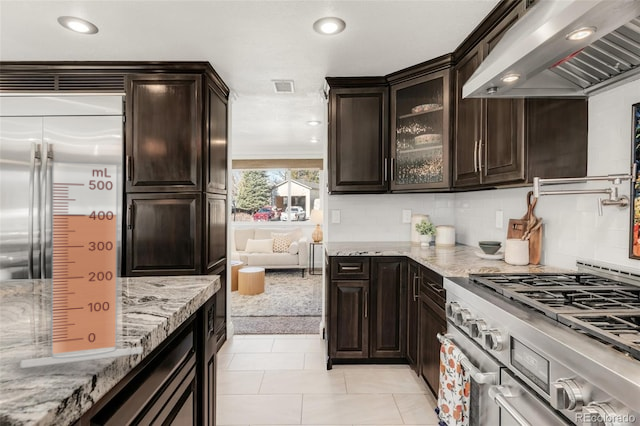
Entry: 400mL
